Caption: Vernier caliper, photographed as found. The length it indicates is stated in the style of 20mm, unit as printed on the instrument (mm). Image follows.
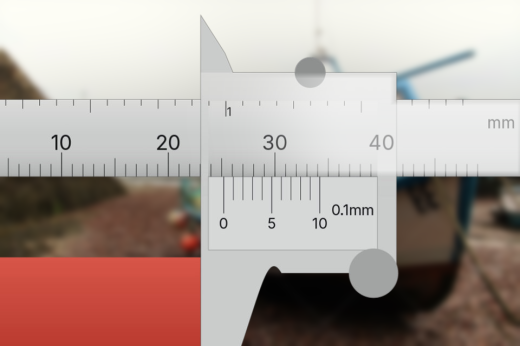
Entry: 25.2mm
